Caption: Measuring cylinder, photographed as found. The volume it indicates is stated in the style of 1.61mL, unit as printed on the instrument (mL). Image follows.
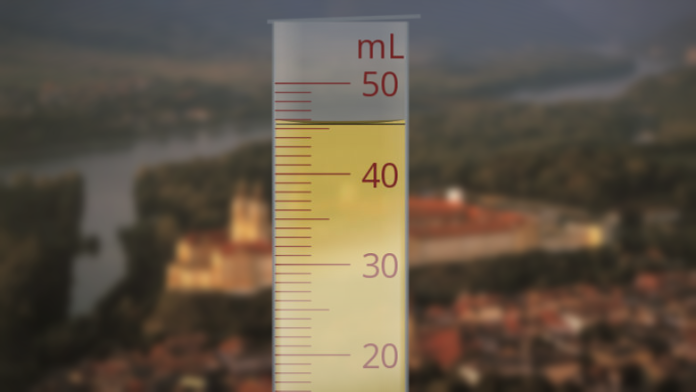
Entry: 45.5mL
